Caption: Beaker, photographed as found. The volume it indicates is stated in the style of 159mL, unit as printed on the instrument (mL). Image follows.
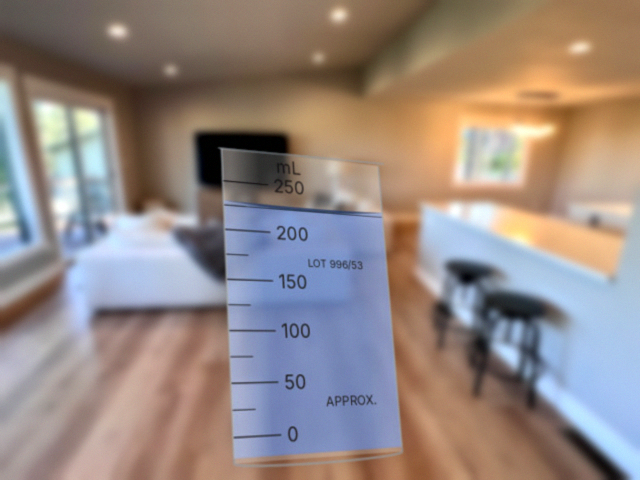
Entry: 225mL
